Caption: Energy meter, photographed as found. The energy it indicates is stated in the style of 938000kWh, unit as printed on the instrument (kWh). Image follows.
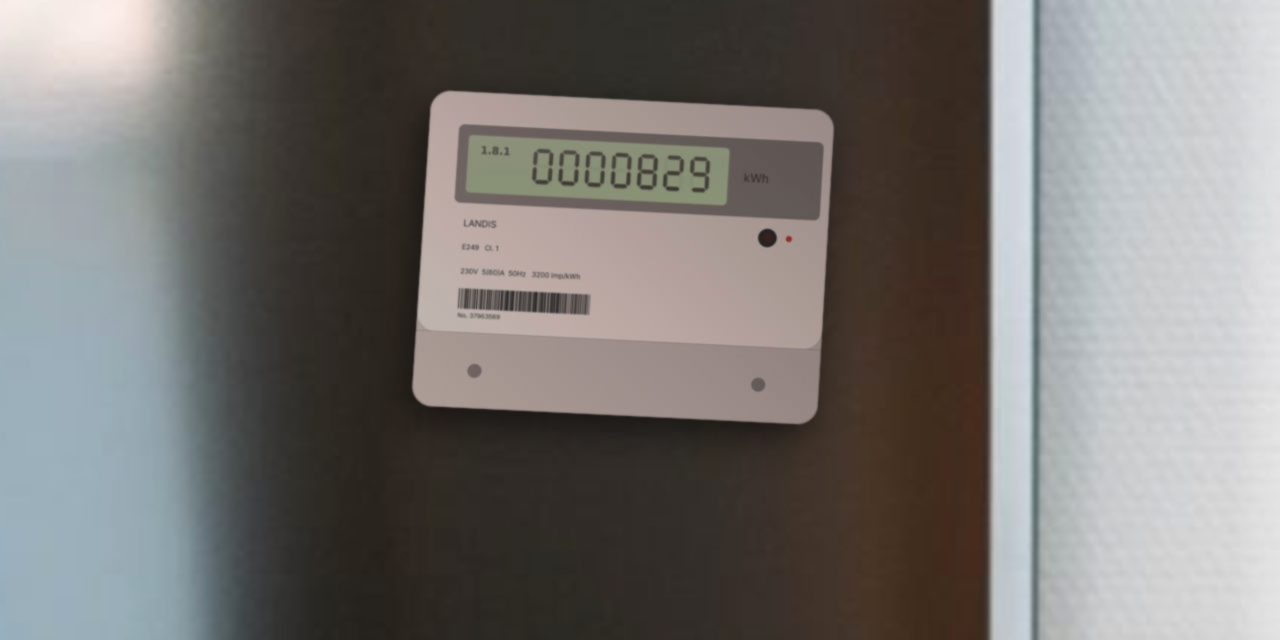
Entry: 829kWh
